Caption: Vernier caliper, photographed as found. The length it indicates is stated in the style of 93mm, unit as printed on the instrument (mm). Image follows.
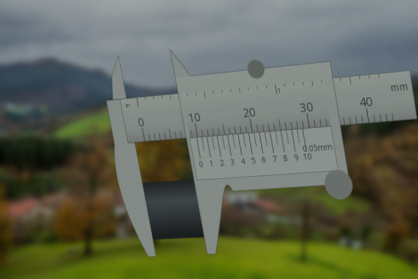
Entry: 9.8mm
